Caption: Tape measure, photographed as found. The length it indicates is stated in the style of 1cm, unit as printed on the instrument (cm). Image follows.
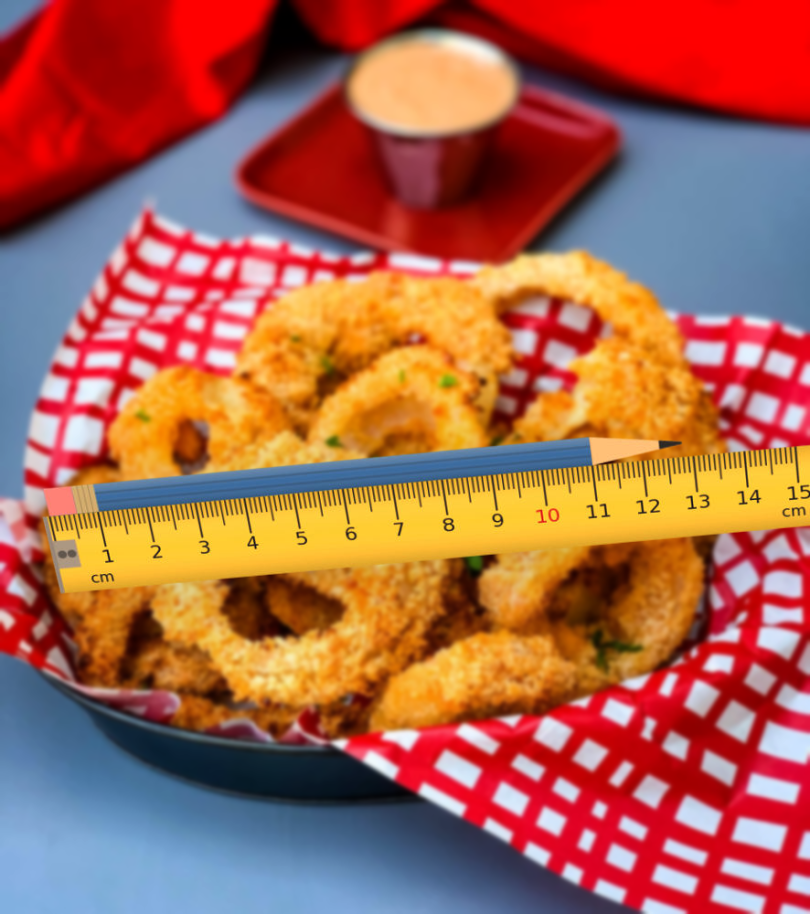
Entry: 12.8cm
